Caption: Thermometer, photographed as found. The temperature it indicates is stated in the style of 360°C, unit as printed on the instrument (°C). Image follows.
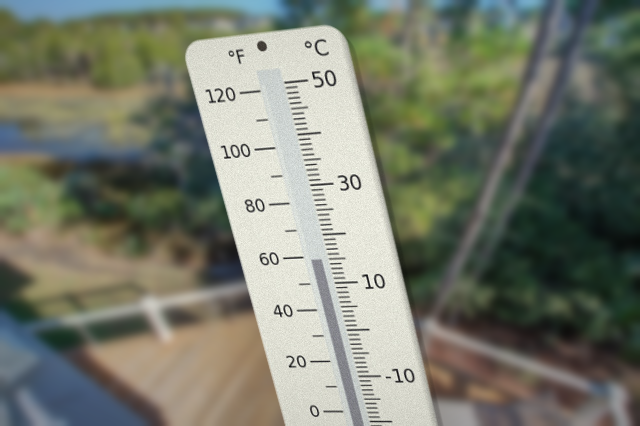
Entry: 15°C
